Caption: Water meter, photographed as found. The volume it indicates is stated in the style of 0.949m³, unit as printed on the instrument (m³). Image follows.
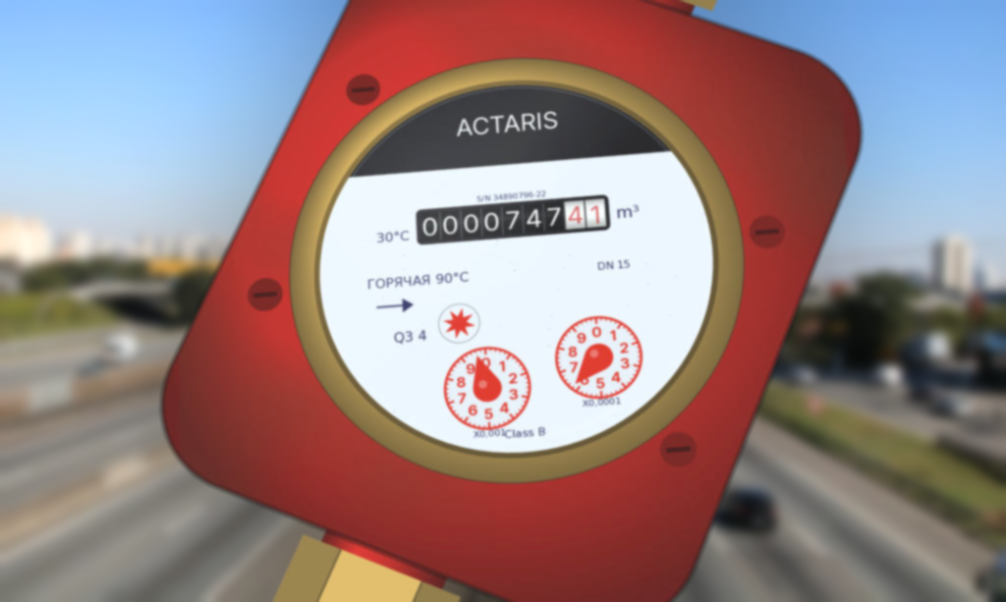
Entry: 747.4096m³
